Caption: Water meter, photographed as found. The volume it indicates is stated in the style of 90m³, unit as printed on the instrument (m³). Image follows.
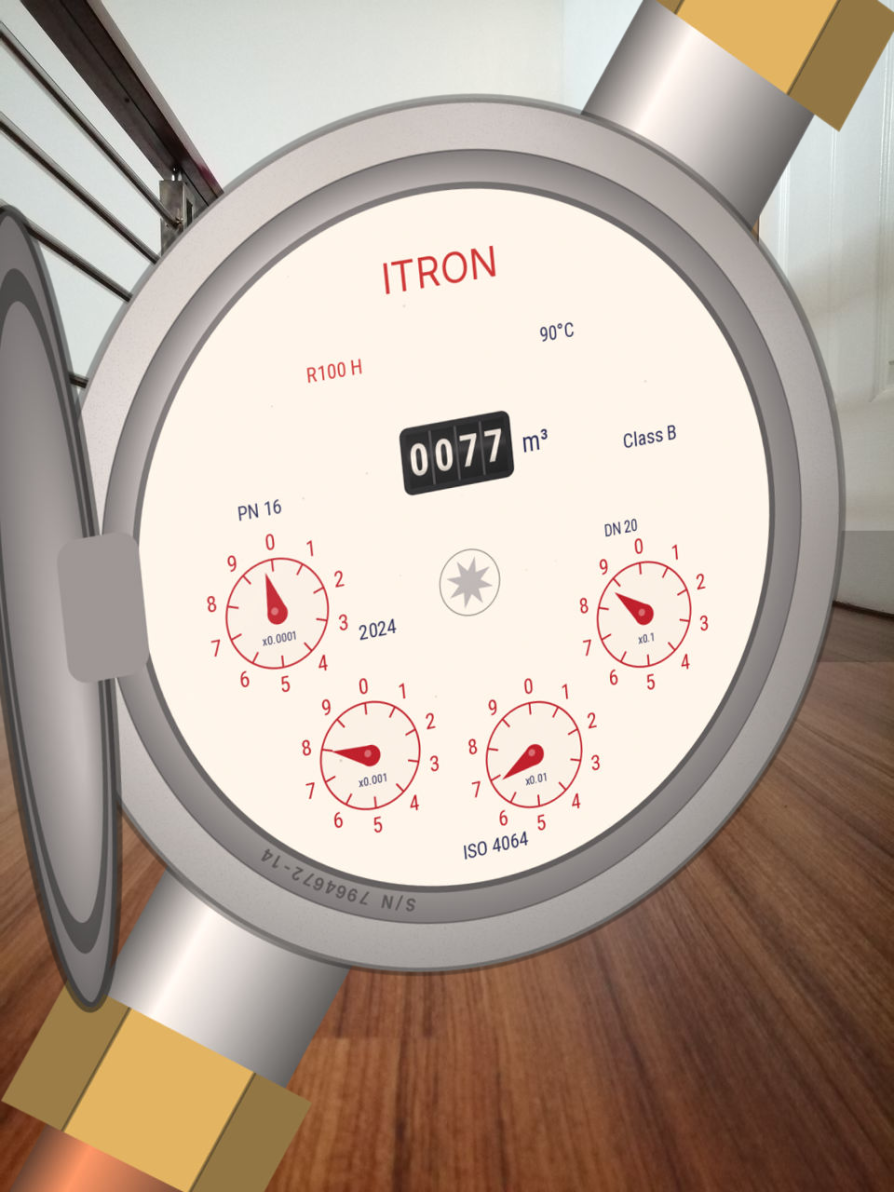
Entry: 77.8679m³
